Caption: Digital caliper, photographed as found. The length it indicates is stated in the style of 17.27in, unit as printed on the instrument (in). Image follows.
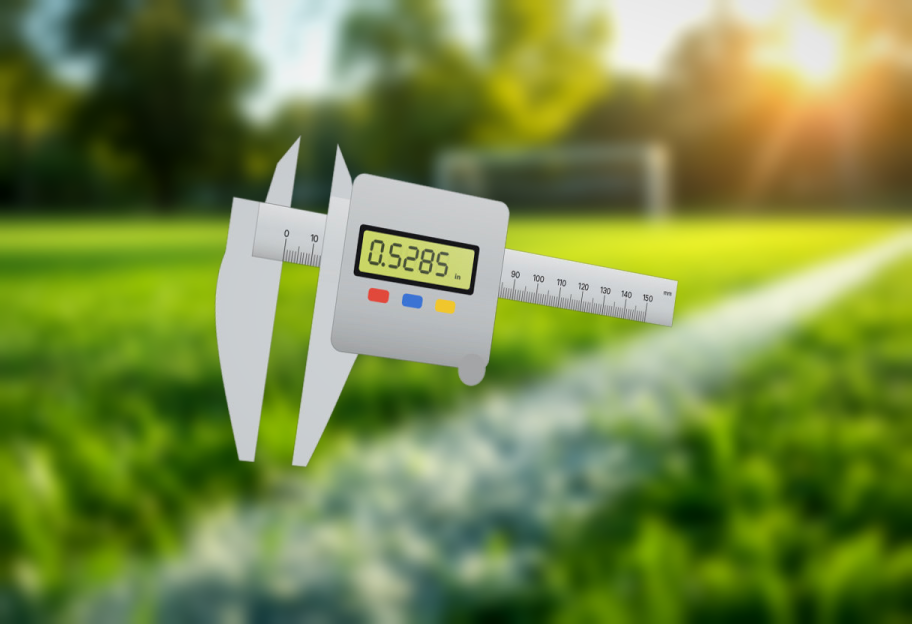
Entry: 0.5285in
